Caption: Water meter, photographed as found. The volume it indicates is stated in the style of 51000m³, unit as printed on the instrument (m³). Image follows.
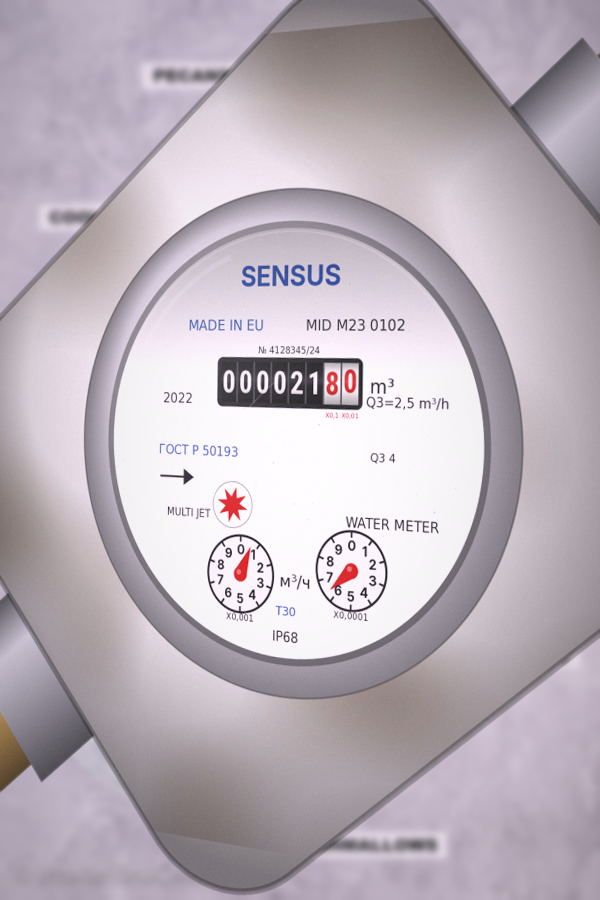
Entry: 21.8006m³
